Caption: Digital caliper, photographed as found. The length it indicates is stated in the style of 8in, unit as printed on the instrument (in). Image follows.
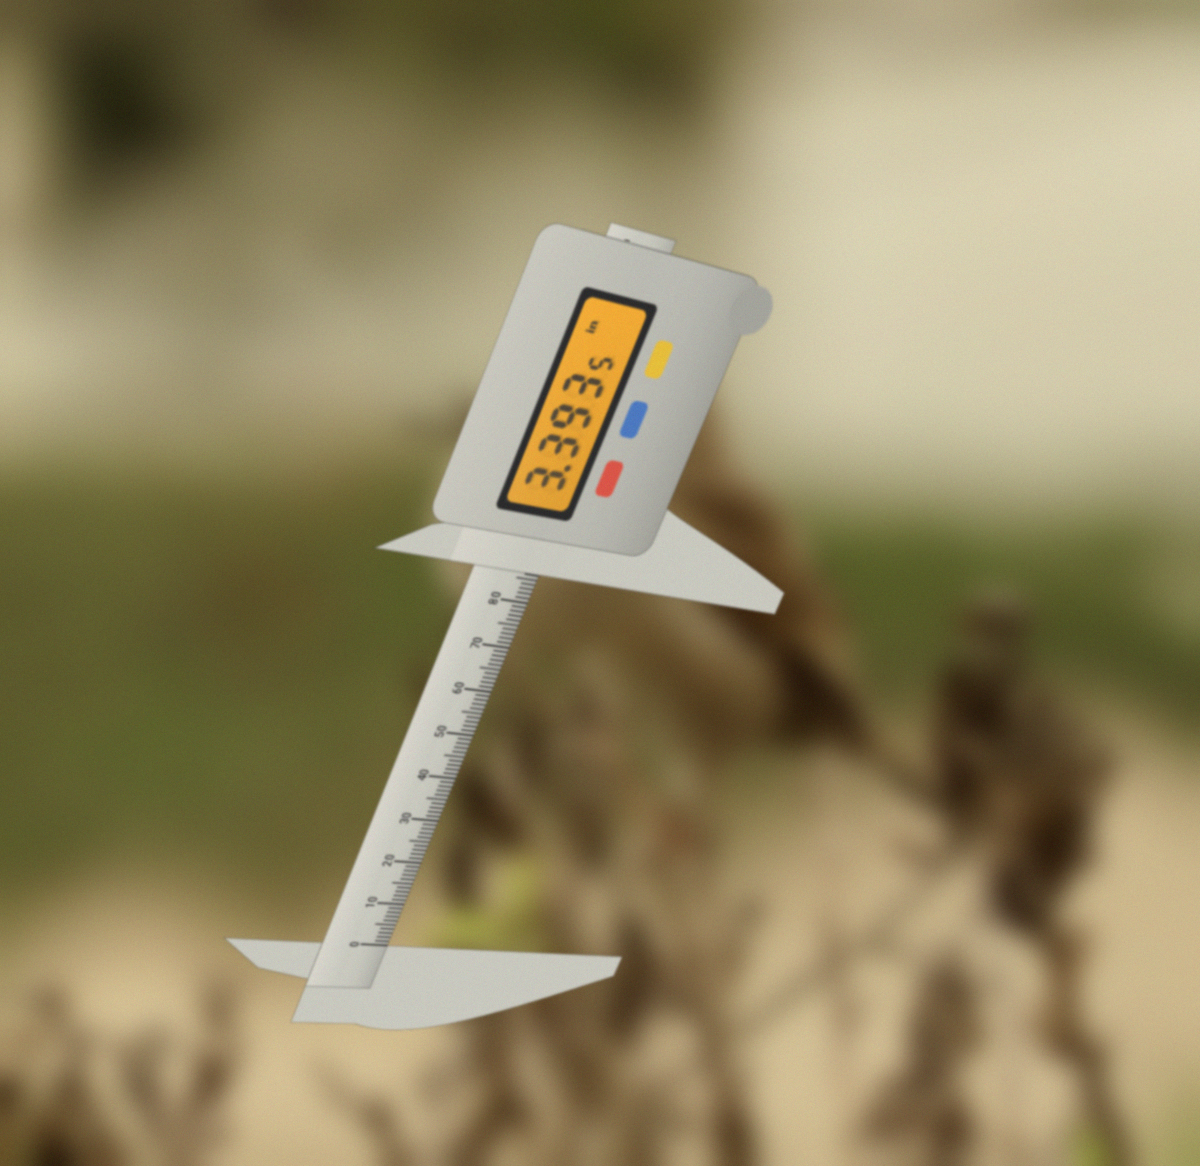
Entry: 3.3935in
